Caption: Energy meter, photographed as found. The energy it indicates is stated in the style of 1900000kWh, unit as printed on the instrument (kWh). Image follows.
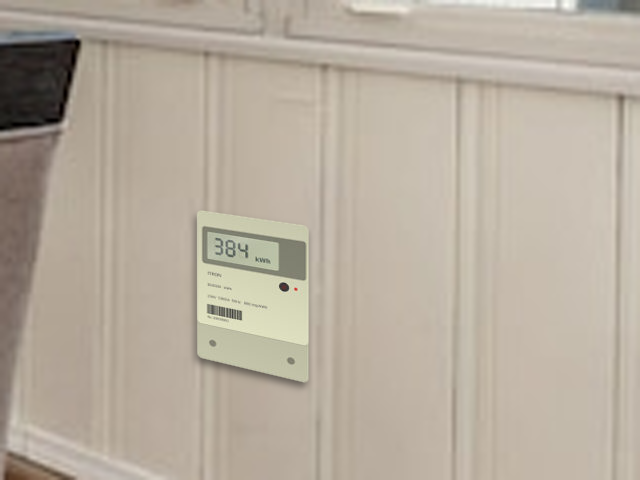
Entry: 384kWh
